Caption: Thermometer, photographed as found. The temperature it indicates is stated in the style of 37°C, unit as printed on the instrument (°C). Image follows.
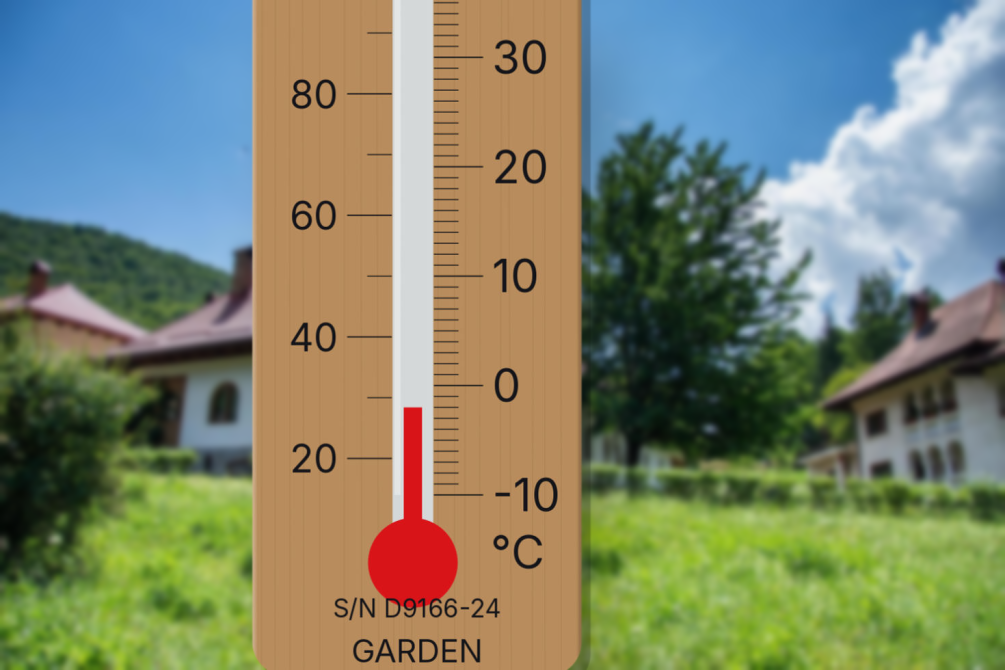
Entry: -2°C
